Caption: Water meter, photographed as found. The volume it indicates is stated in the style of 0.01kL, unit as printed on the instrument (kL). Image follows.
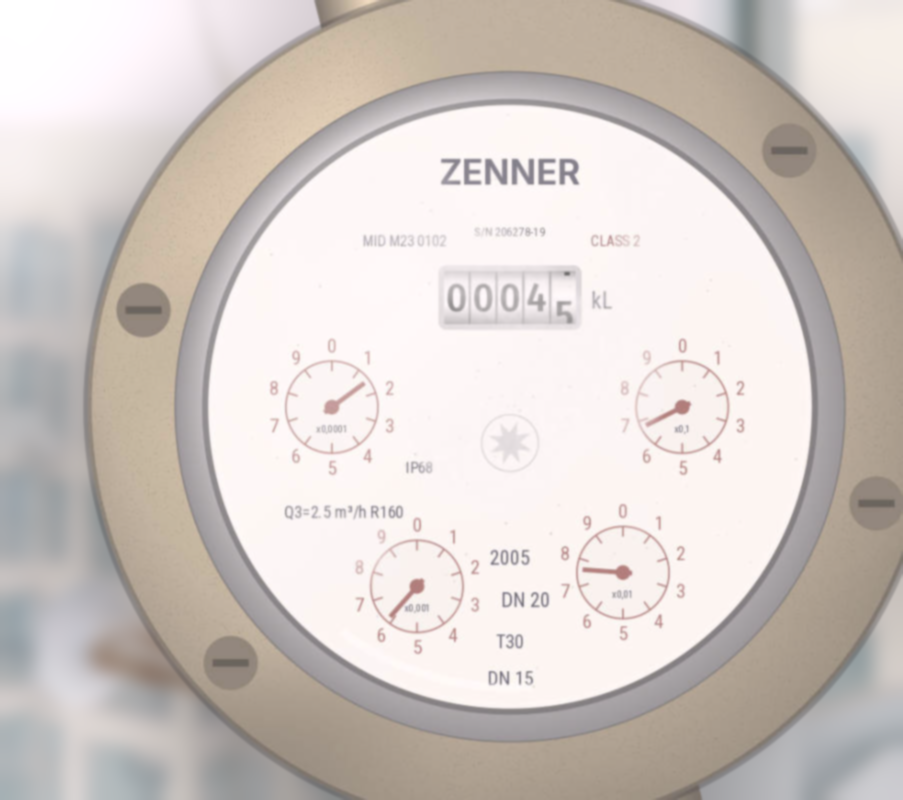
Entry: 44.6761kL
